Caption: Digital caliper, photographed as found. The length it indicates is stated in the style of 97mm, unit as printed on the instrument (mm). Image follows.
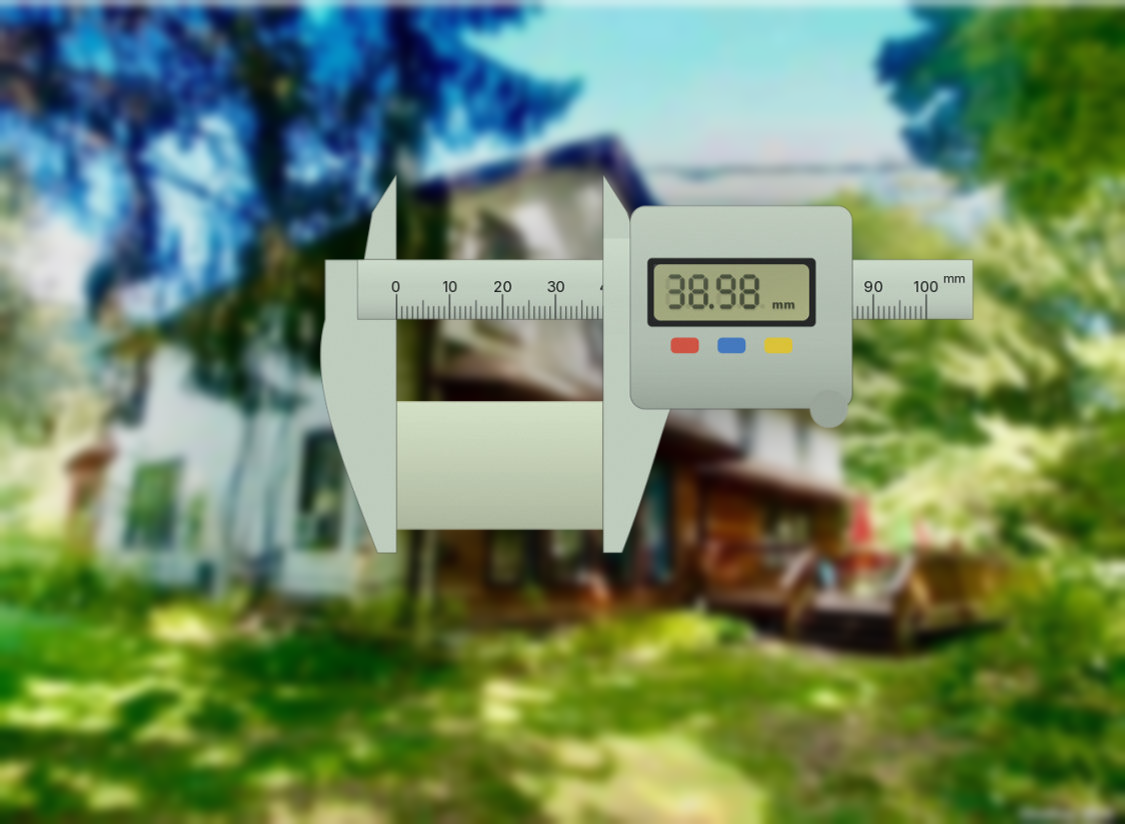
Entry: 38.98mm
